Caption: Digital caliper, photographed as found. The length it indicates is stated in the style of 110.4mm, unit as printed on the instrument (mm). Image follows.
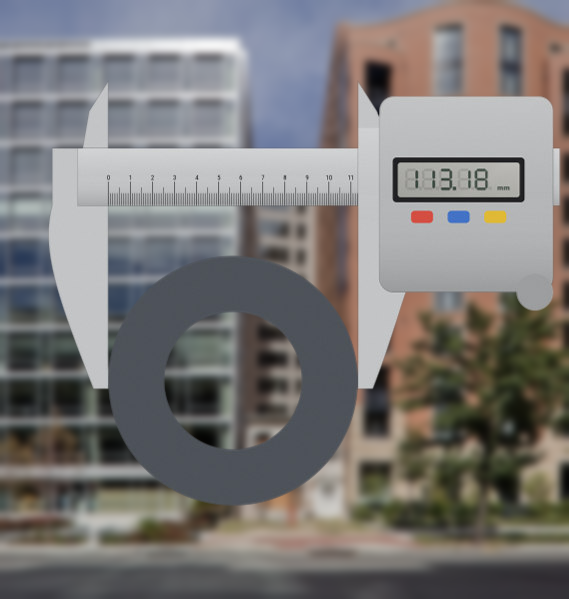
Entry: 113.18mm
